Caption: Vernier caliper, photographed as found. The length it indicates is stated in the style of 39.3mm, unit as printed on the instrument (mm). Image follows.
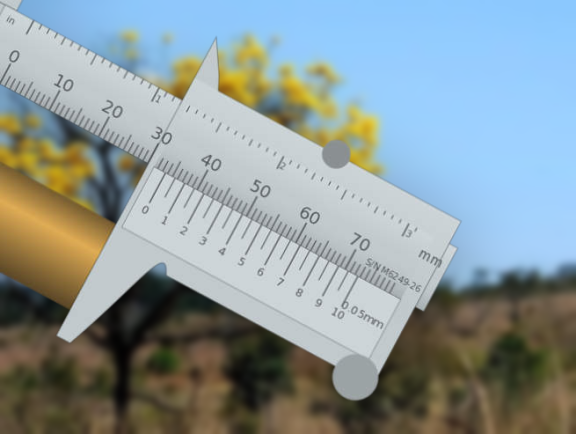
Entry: 33.6mm
